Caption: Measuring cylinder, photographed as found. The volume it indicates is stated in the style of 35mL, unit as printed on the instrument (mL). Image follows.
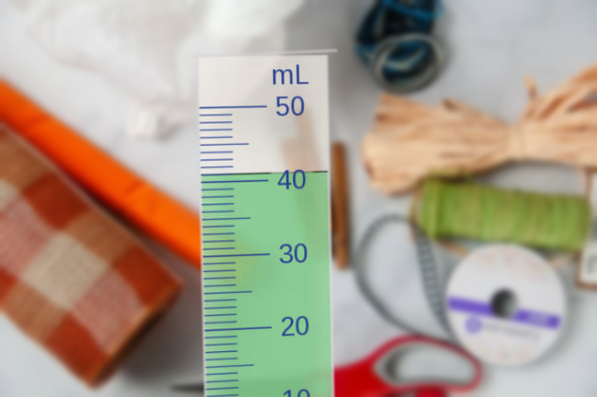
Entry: 41mL
